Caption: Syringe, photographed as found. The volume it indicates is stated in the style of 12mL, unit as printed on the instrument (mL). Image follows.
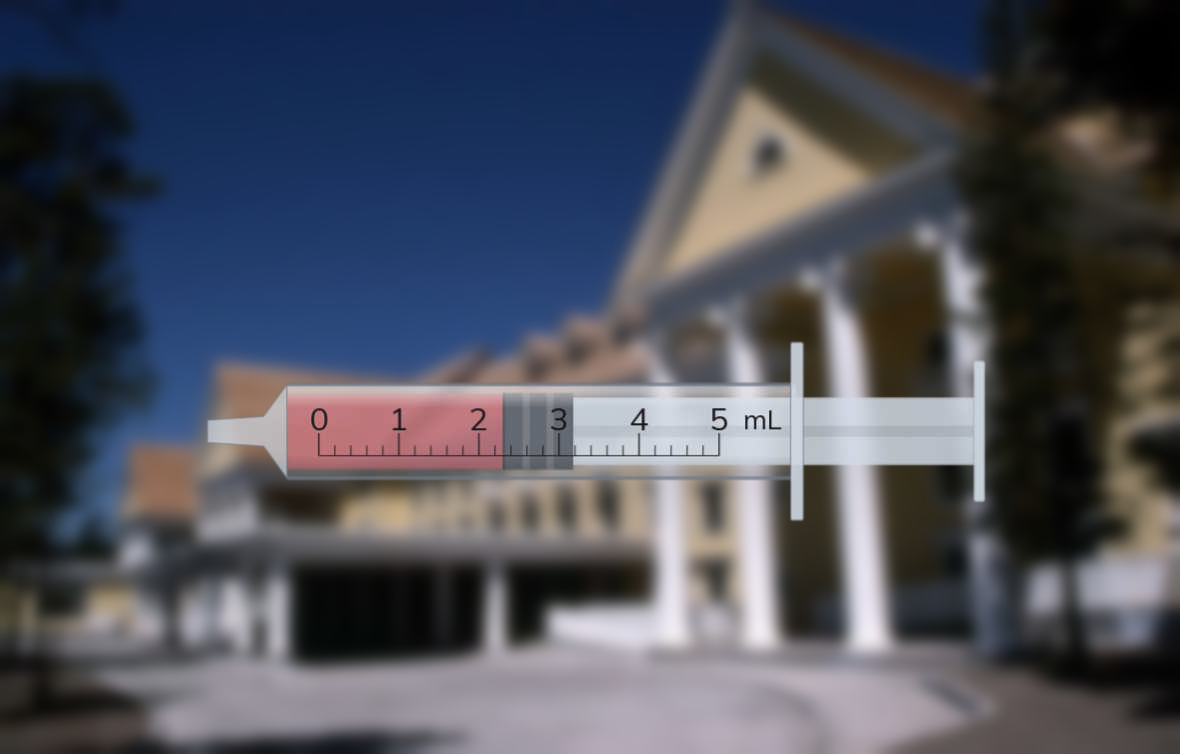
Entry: 2.3mL
